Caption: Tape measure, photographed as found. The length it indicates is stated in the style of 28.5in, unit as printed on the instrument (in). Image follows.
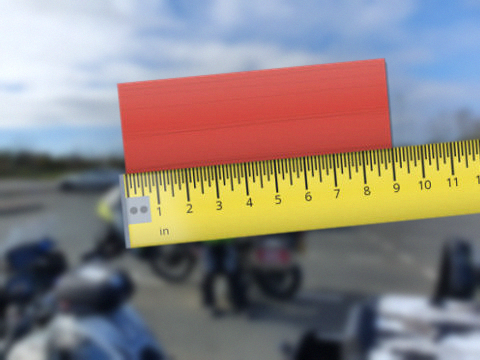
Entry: 9in
